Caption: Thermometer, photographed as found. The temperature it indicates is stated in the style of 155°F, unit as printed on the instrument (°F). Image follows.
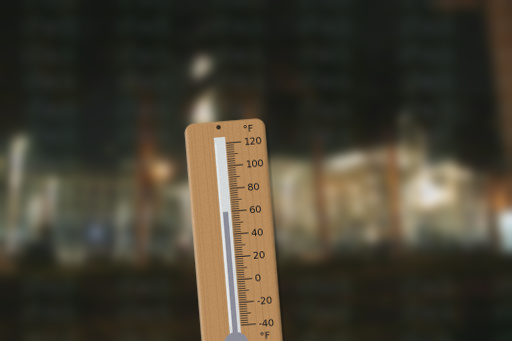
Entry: 60°F
